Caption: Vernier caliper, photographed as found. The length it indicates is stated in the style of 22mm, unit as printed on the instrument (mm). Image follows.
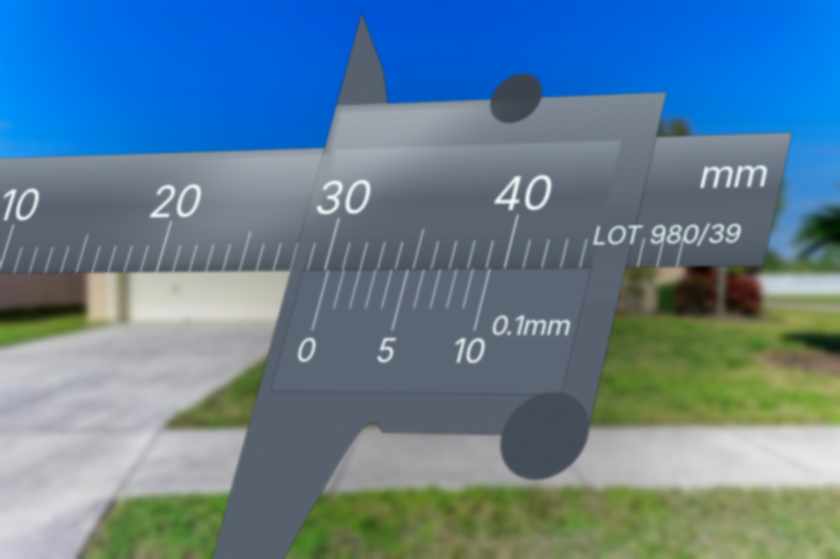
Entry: 30.2mm
